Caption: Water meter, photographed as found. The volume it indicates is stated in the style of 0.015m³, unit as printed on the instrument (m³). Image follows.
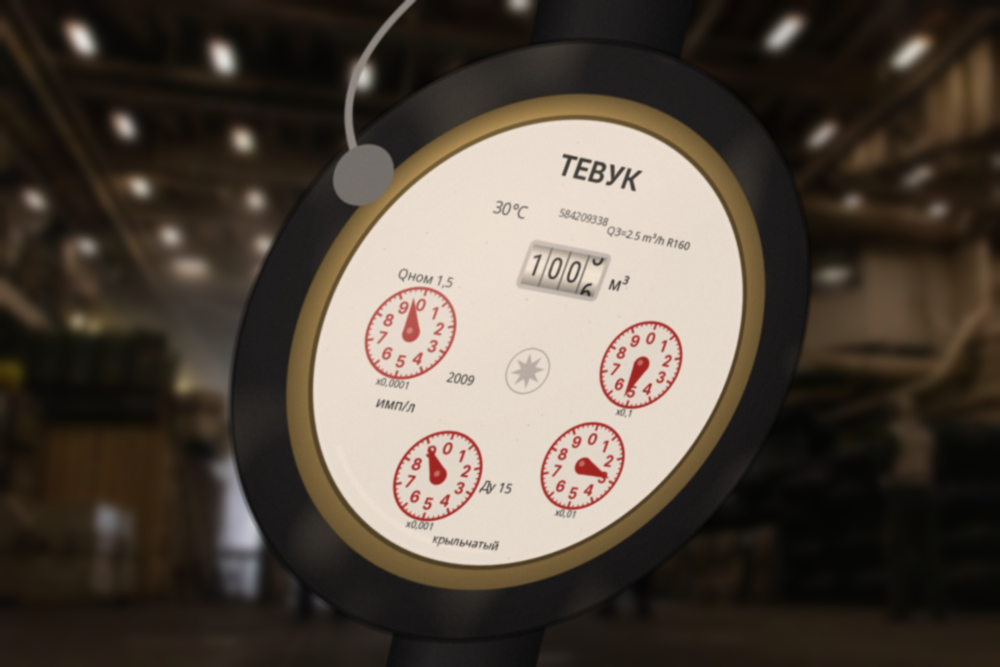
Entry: 1005.5289m³
